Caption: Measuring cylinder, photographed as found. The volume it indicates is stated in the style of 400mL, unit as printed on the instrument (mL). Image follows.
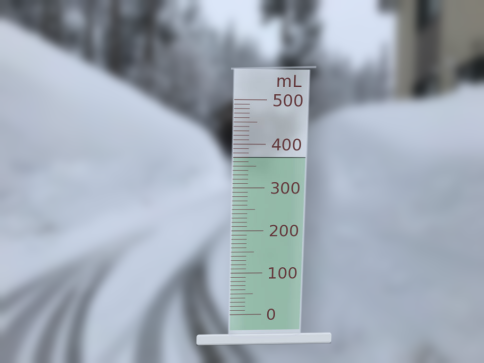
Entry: 370mL
